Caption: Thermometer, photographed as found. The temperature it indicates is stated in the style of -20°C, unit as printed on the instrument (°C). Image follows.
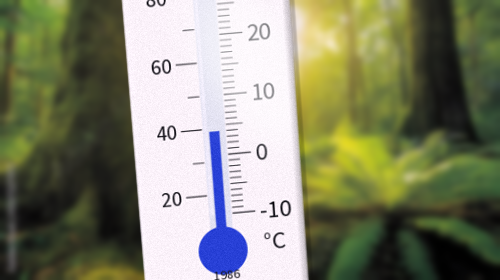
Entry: 4°C
